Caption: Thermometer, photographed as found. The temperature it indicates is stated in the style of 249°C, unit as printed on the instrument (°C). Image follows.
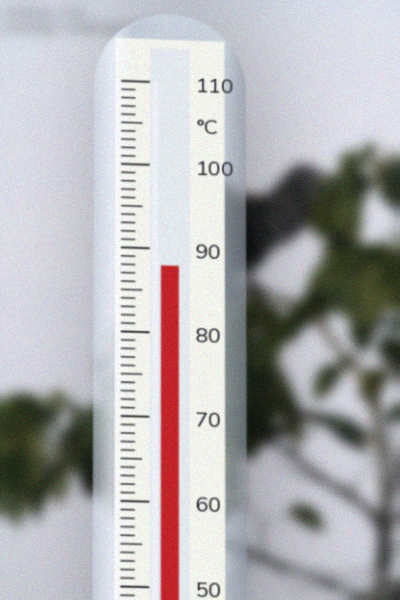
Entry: 88°C
